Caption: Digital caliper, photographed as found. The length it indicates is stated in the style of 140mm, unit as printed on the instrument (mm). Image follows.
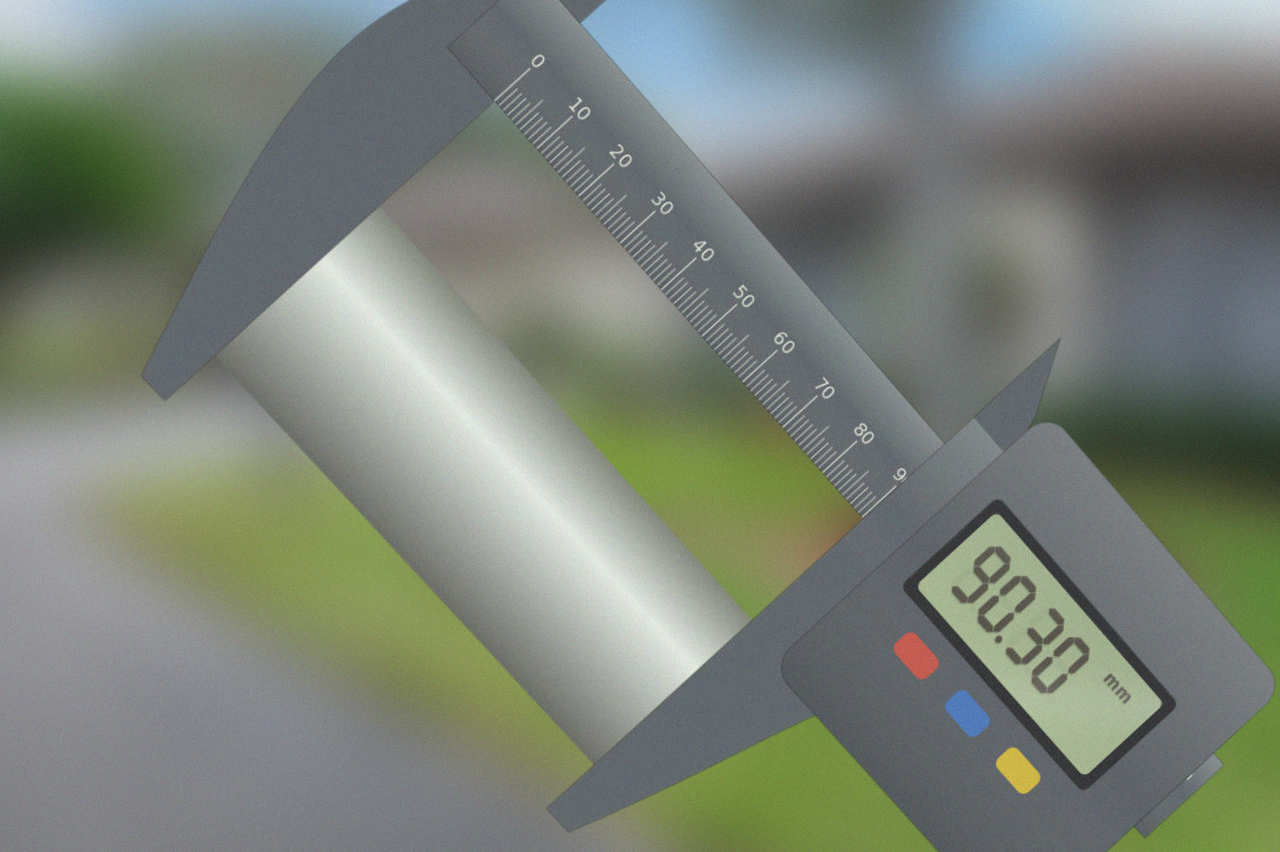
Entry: 90.30mm
